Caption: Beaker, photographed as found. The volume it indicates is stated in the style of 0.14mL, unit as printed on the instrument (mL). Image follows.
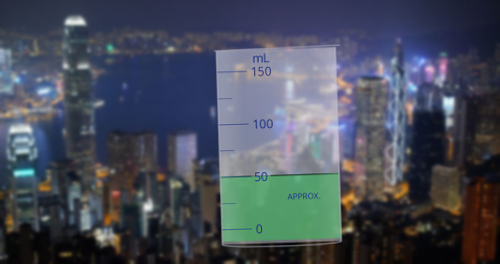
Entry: 50mL
